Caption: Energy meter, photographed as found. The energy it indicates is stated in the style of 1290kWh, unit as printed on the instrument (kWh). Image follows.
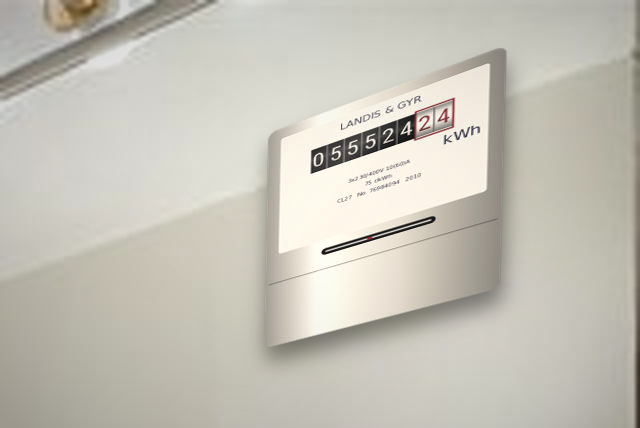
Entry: 55524.24kWh
